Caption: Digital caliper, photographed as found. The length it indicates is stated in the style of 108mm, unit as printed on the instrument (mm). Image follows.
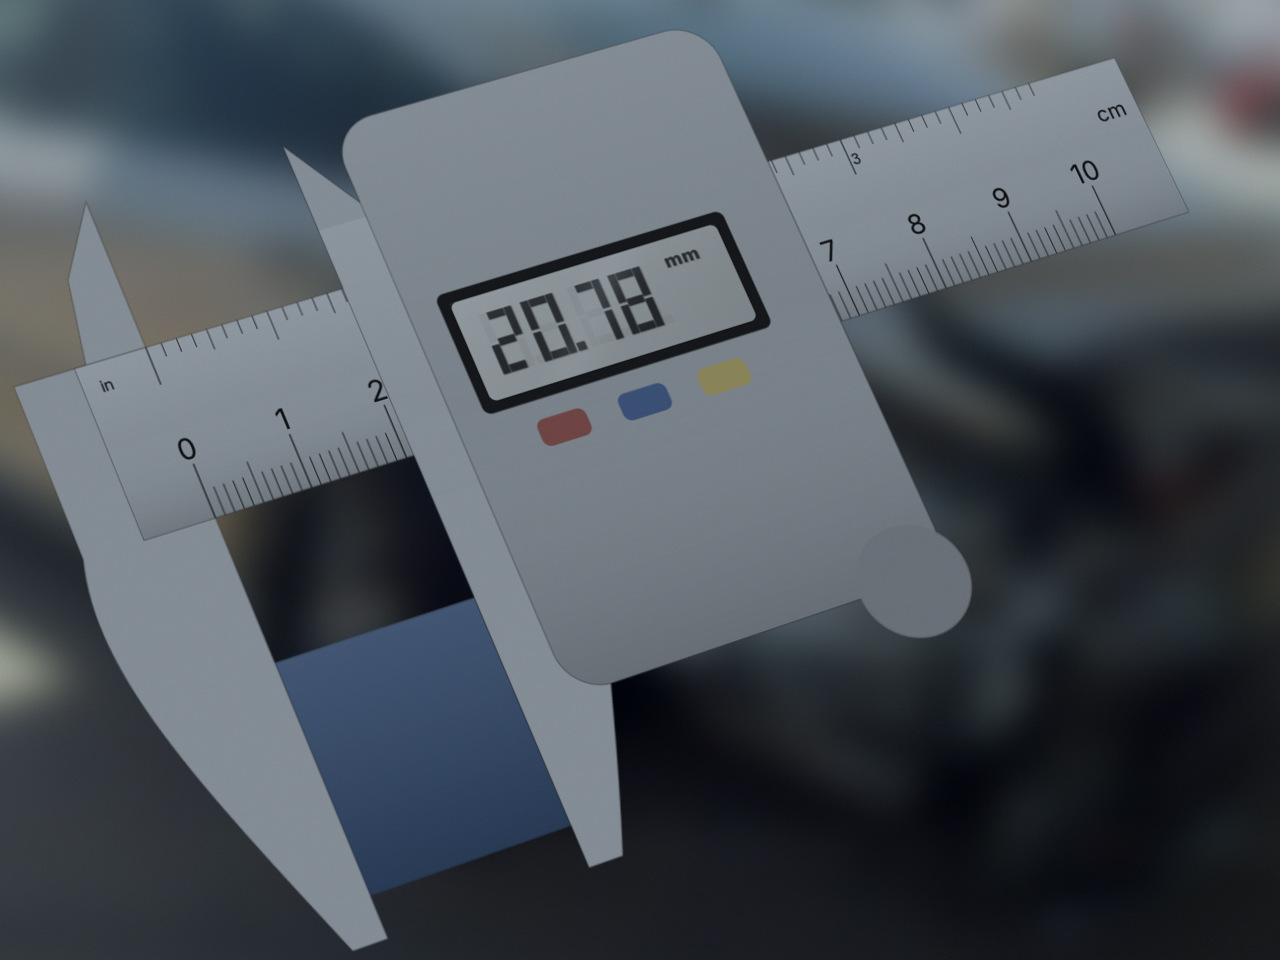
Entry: 20.78mm
